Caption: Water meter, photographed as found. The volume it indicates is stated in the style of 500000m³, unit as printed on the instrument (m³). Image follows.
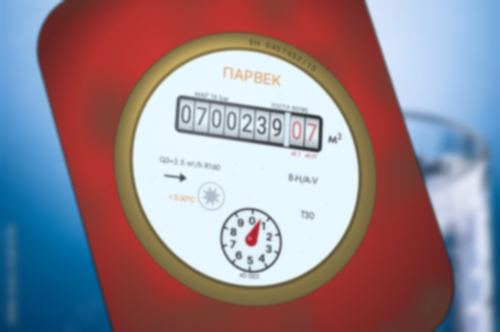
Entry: 700239.070m³
